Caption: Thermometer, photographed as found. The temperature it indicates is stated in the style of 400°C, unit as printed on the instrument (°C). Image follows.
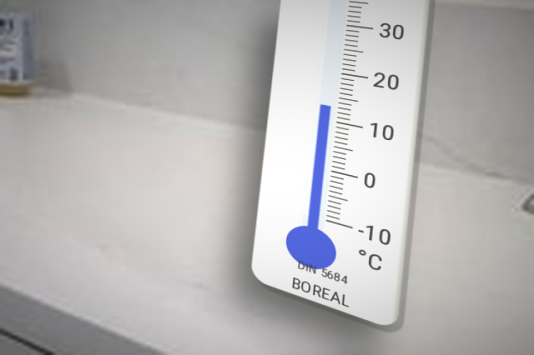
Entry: 13°C
